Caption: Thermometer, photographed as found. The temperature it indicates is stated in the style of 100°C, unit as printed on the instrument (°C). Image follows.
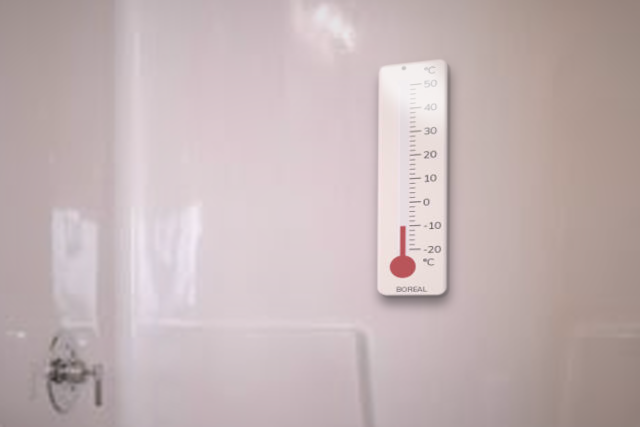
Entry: -10°C
